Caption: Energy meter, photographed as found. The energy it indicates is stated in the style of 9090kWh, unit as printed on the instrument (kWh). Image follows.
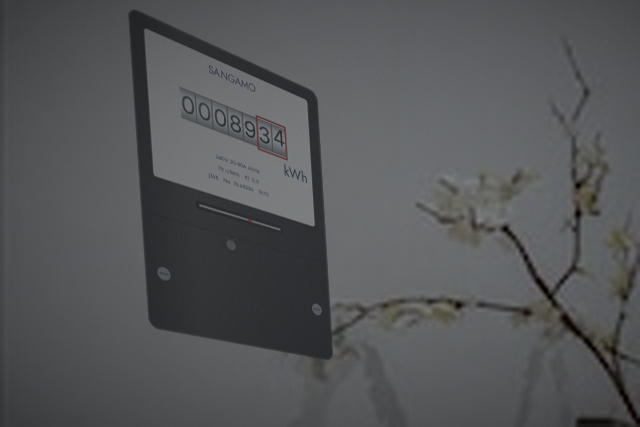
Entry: 89.34kWh
